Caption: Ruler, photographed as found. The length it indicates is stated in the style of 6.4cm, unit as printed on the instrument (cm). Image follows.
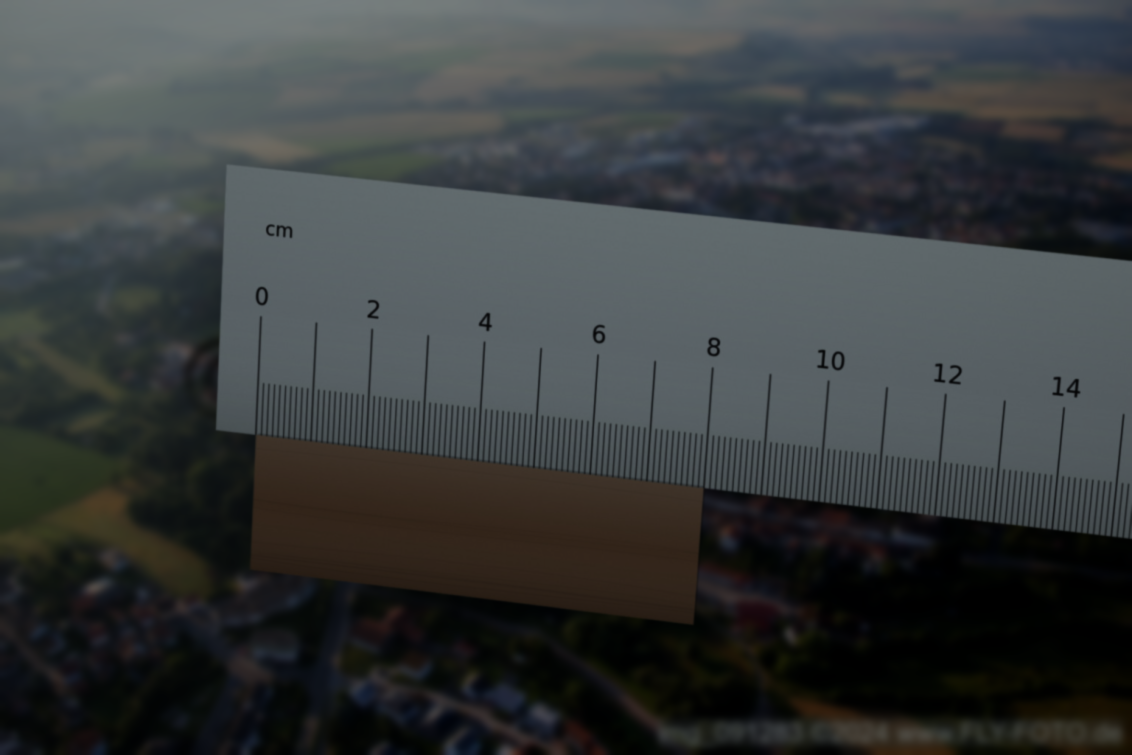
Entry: 8cm
